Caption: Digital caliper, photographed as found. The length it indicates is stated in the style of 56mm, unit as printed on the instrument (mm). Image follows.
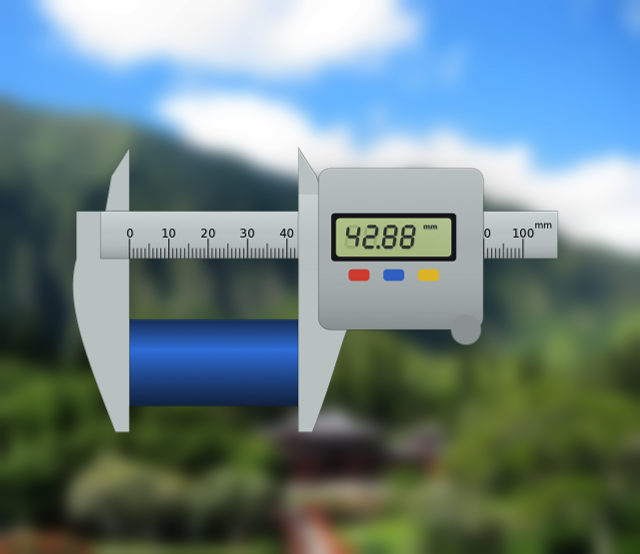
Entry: 42.88mm
